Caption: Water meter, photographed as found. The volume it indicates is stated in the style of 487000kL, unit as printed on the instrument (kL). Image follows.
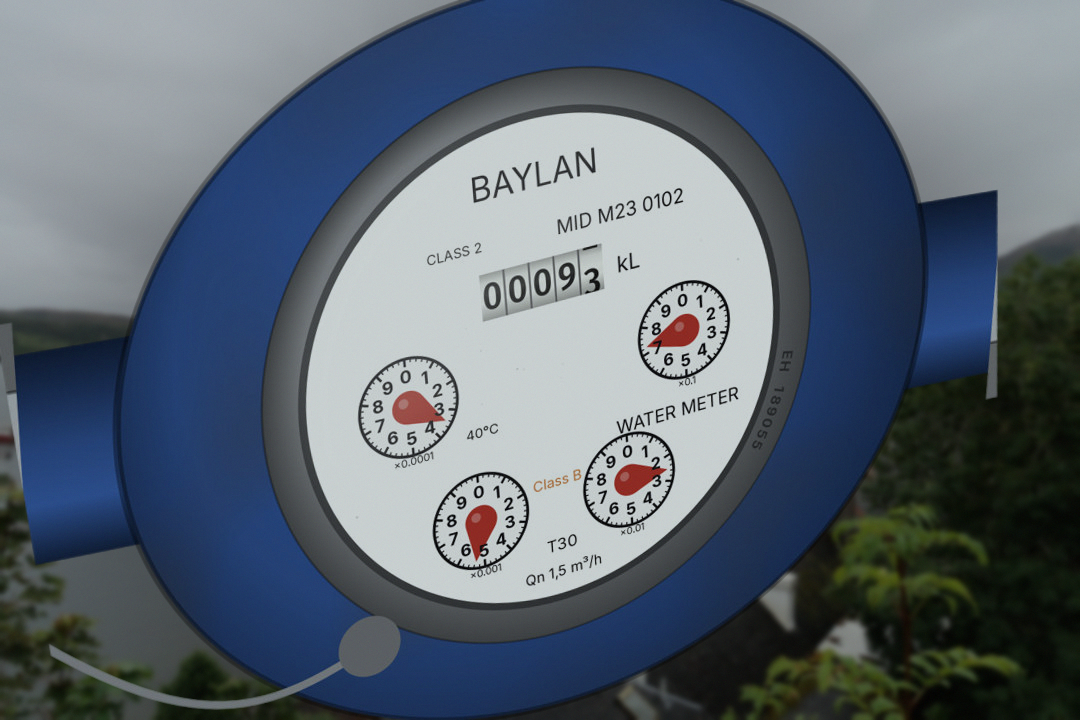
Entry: 92.7253kL
